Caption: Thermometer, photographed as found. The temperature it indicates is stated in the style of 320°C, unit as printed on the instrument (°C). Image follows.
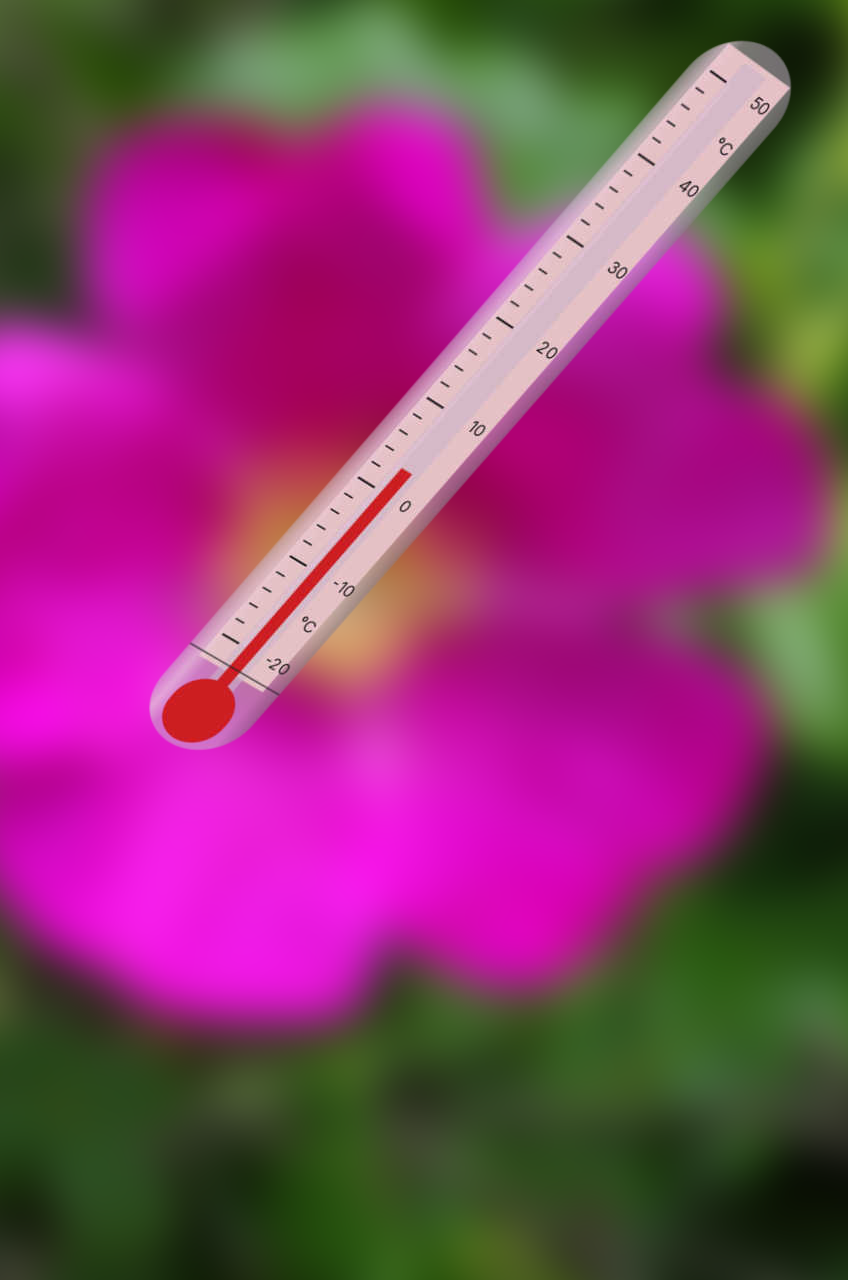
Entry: 3°C
